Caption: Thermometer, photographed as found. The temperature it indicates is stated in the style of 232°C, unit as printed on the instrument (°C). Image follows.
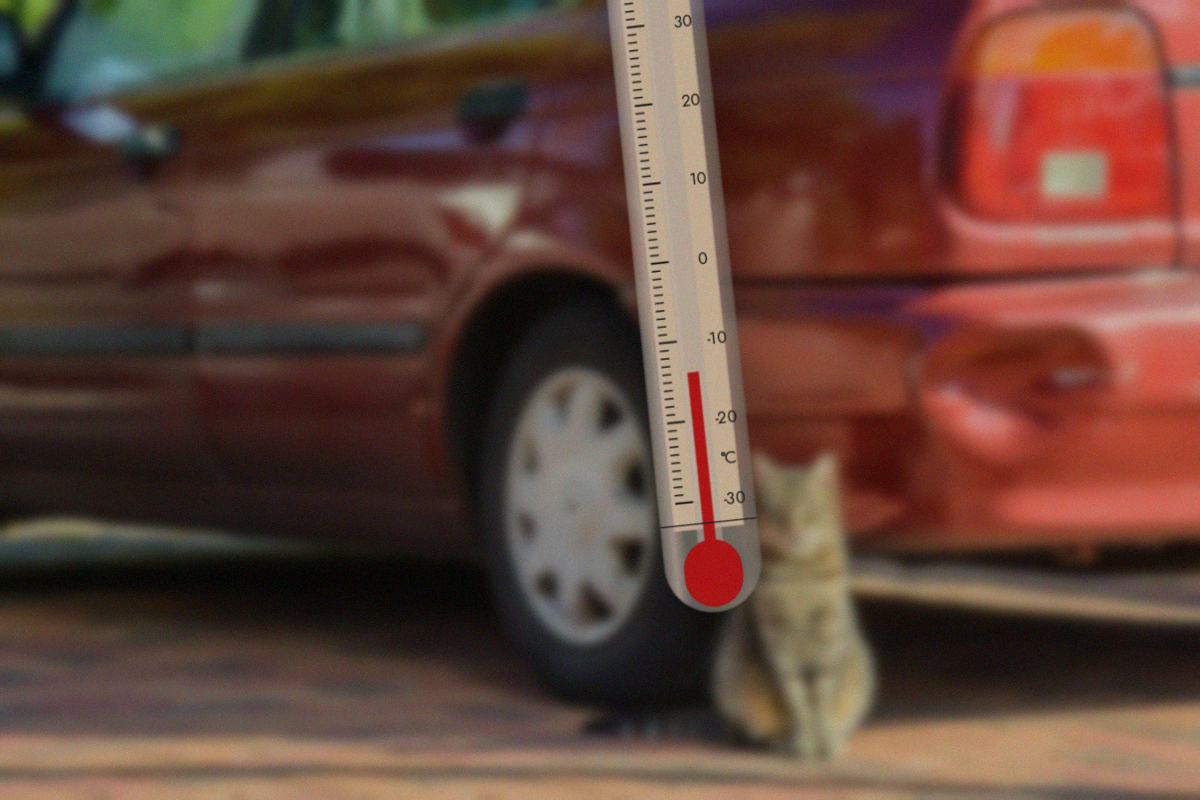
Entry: -14°C
